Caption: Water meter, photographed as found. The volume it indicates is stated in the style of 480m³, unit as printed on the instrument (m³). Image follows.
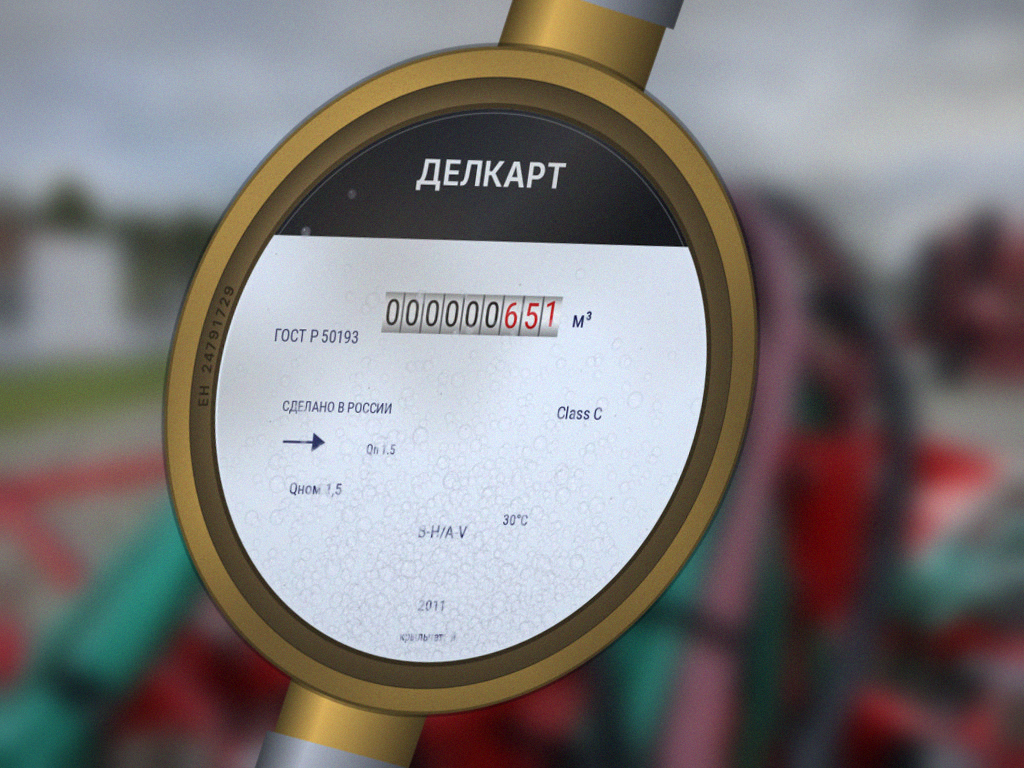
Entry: 0.651m³
